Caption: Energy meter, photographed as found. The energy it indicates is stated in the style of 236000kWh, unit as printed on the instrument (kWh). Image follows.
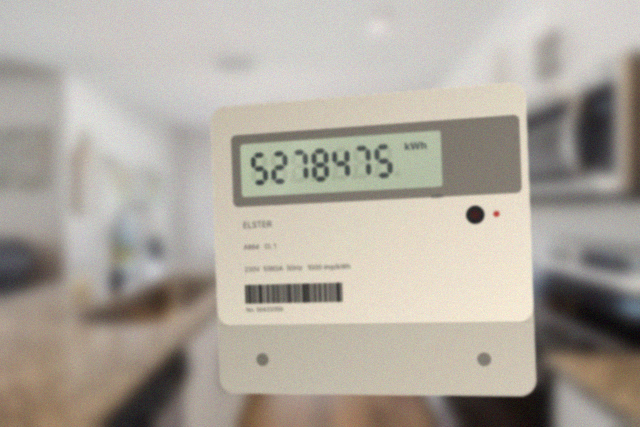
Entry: 5278475kWh
